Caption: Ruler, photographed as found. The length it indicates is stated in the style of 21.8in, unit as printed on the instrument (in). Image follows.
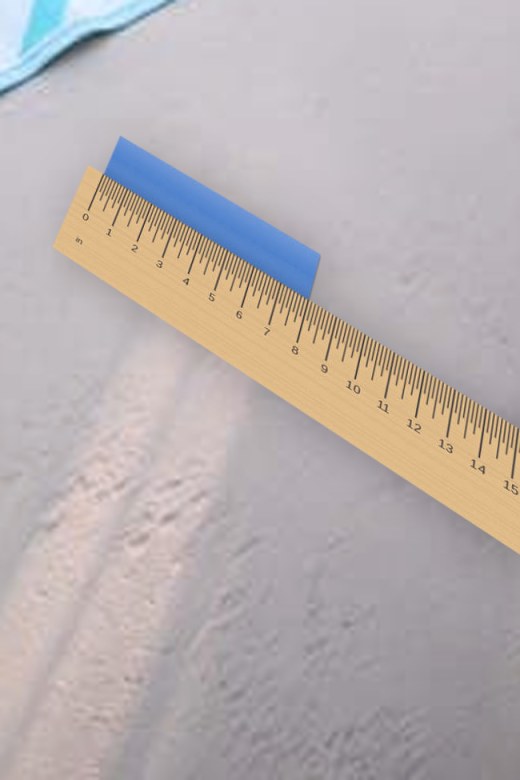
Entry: 8in
